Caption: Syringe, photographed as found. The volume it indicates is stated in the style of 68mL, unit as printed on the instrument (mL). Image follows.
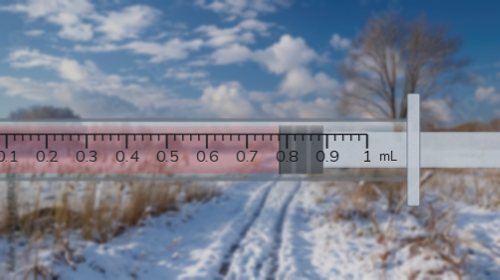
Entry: 0.78mL
